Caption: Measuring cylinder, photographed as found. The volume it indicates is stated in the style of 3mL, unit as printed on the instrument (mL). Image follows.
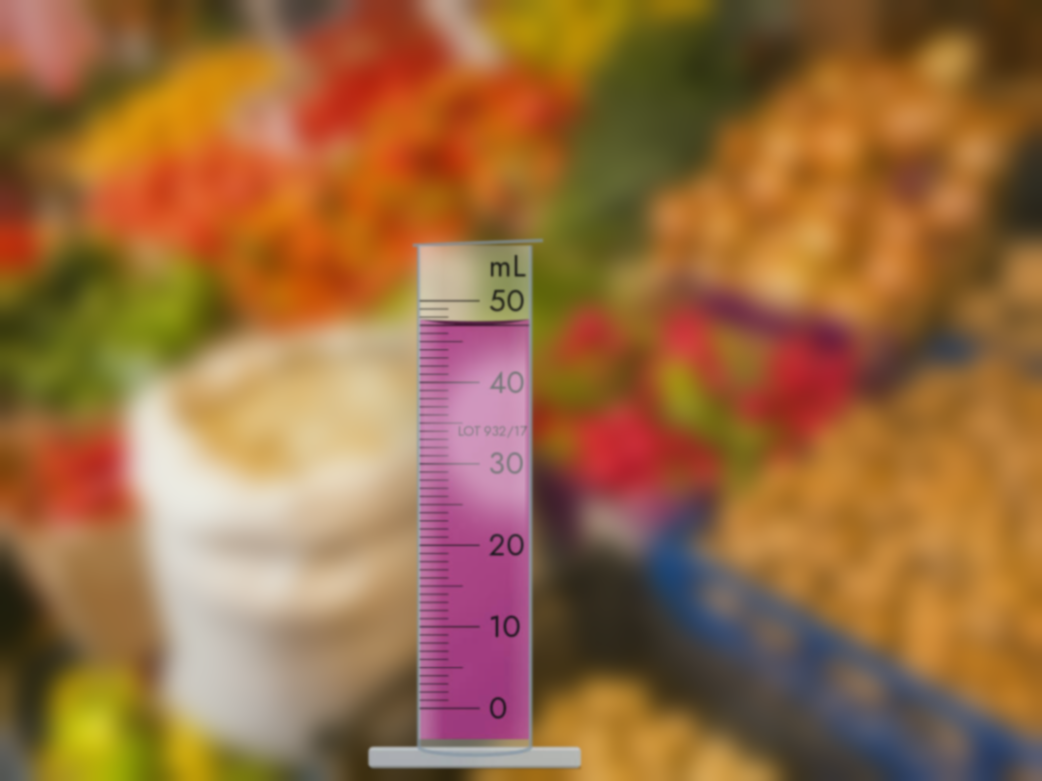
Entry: 47mL
